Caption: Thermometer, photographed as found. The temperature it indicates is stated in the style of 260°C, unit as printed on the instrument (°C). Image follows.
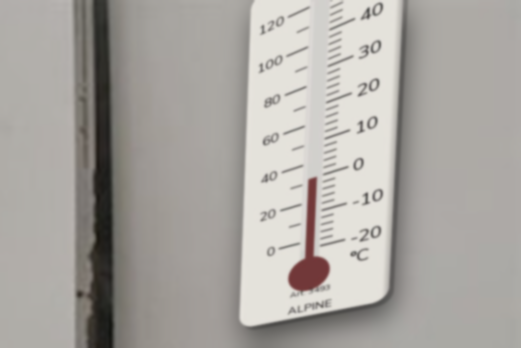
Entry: 0°C
